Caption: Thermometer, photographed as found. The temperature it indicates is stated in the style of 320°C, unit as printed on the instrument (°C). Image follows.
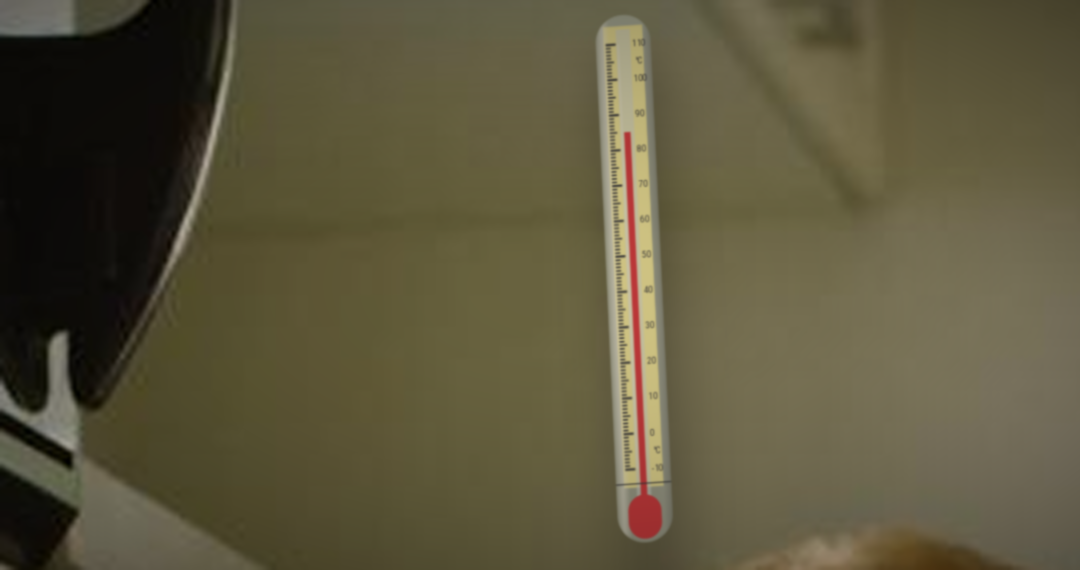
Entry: 85°C
